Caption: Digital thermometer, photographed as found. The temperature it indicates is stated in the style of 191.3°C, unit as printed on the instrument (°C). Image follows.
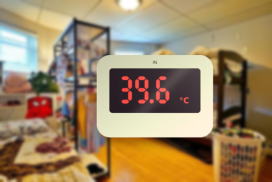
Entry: 39.6°C
